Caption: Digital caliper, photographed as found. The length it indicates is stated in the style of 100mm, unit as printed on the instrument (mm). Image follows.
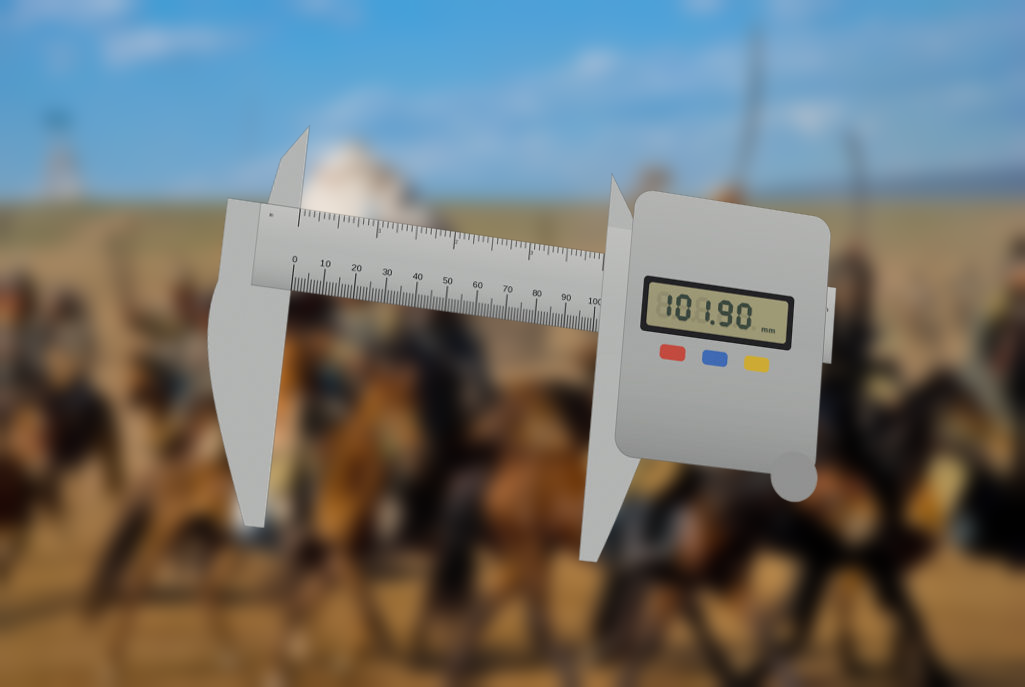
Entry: 101.90mm
